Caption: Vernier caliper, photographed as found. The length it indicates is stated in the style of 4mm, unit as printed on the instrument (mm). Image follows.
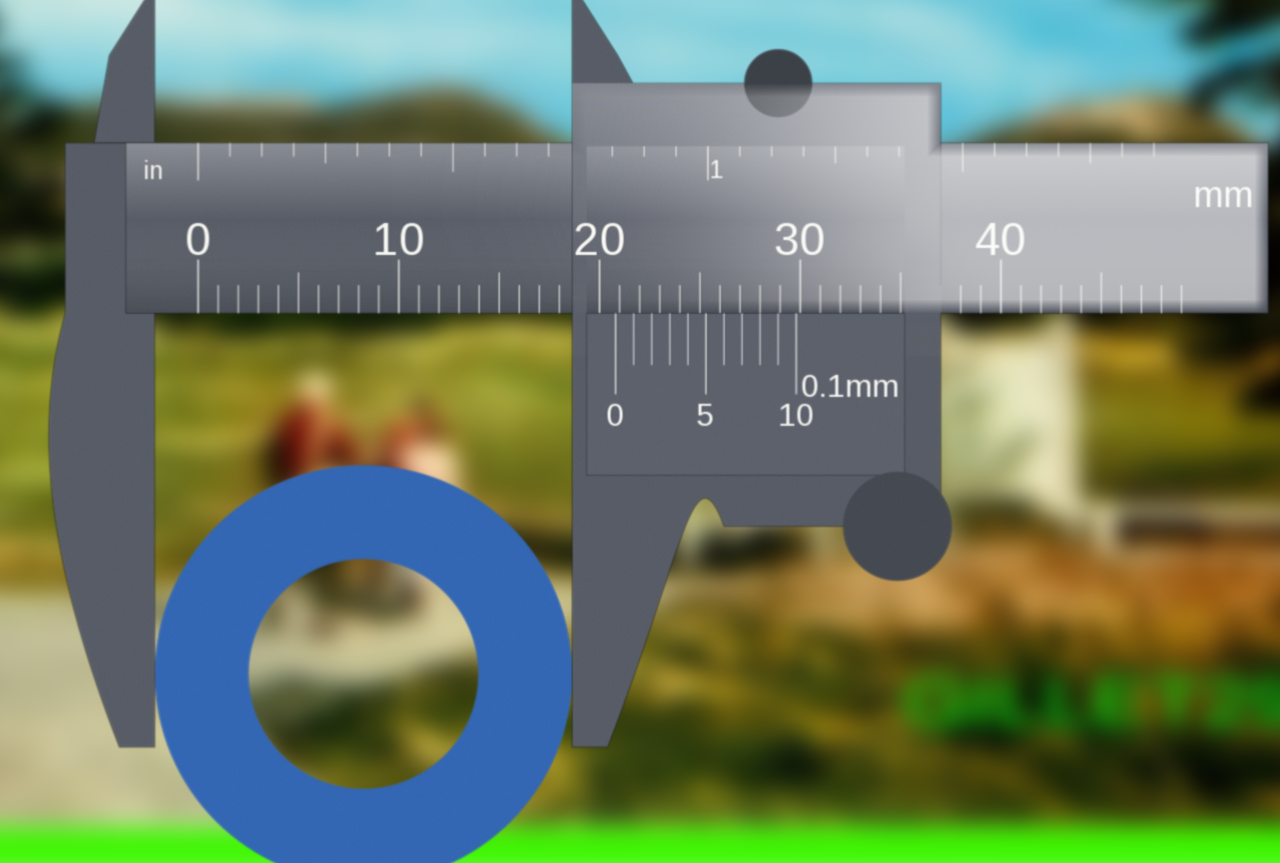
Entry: 20.8mm
